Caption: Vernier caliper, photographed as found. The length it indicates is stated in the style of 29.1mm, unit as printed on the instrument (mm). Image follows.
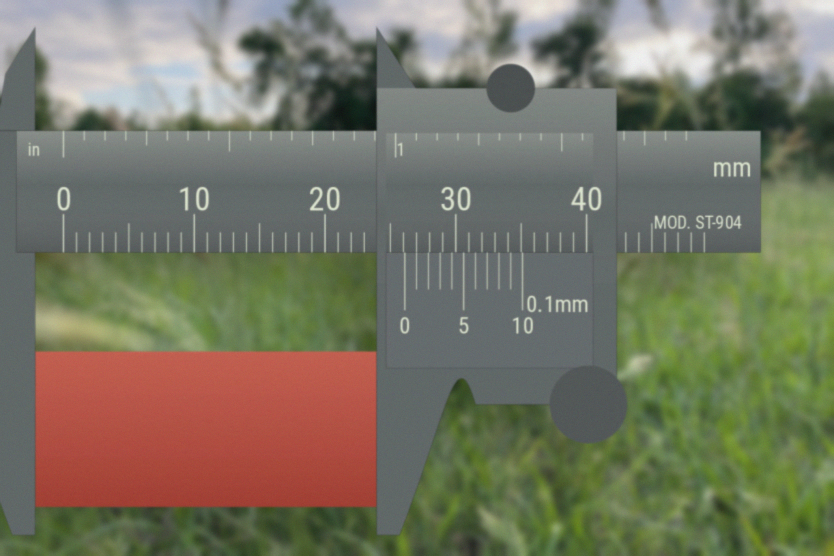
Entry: 26.1mm
